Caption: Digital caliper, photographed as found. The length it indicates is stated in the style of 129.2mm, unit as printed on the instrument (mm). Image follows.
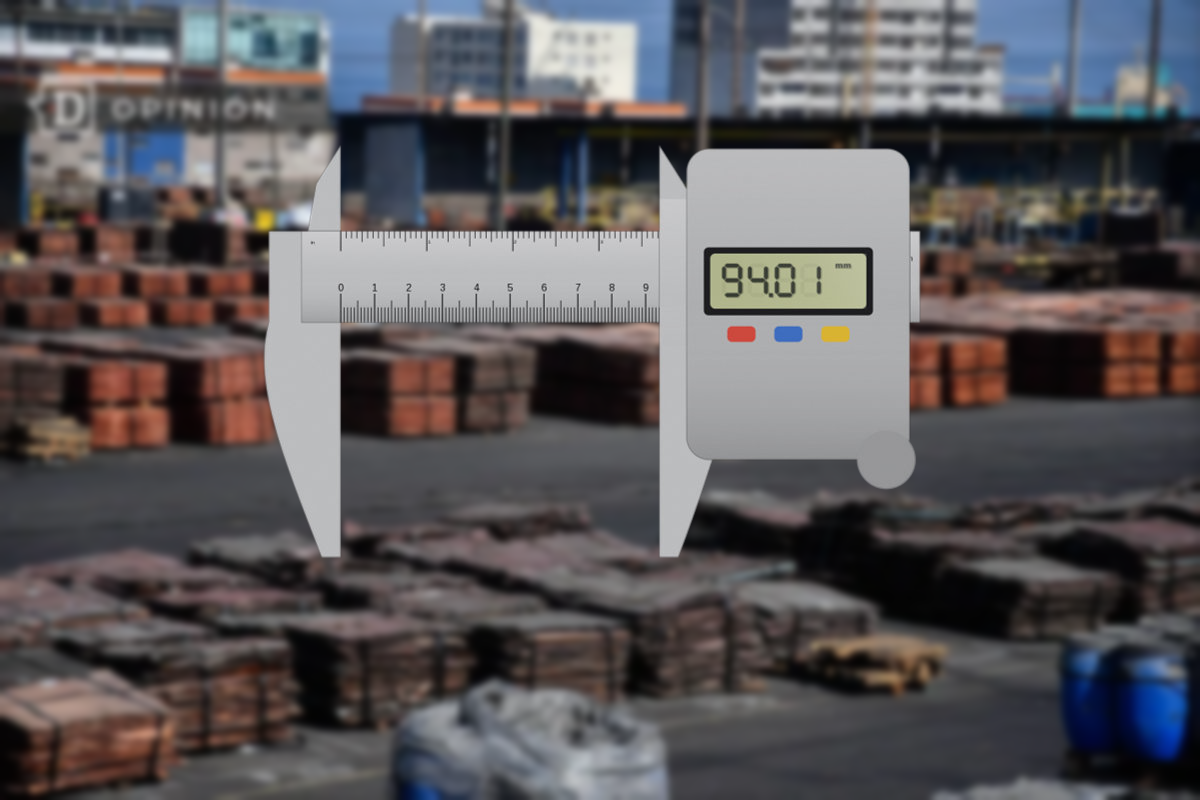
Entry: 94.01mm
